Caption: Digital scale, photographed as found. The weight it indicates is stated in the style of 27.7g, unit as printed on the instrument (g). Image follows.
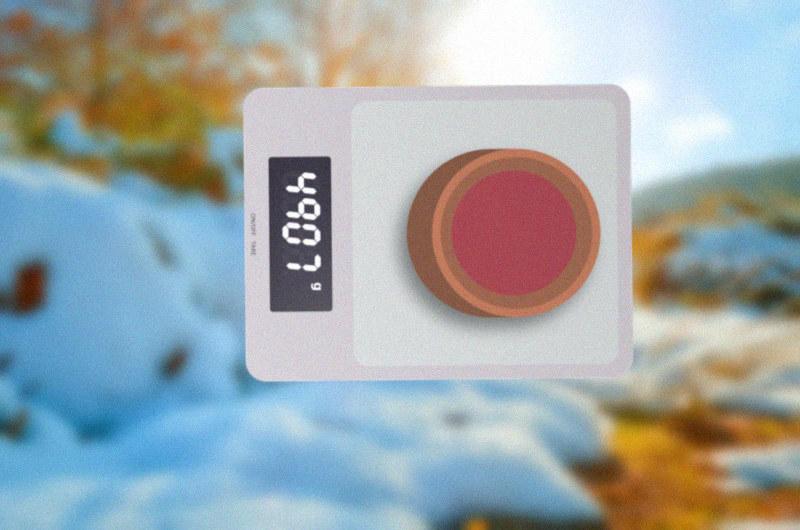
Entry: 4907g
